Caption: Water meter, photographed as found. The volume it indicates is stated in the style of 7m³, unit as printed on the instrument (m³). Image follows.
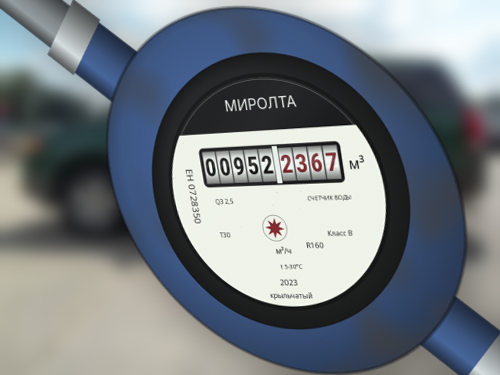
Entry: 952.2367m³
